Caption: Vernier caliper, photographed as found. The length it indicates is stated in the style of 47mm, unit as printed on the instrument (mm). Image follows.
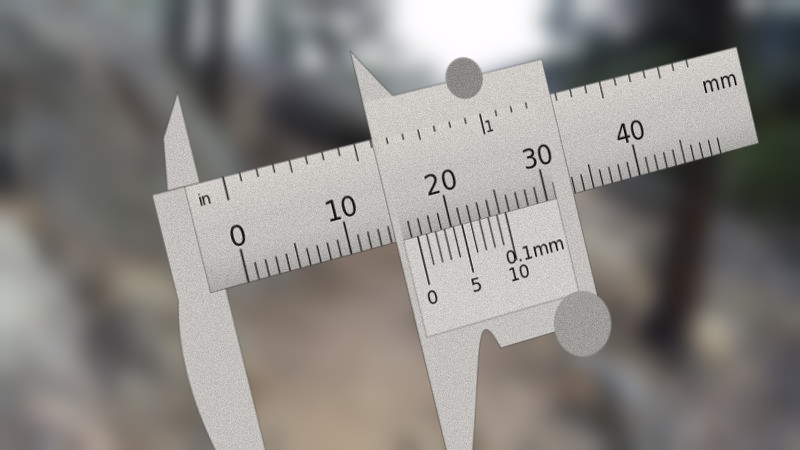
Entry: 16.6mm
